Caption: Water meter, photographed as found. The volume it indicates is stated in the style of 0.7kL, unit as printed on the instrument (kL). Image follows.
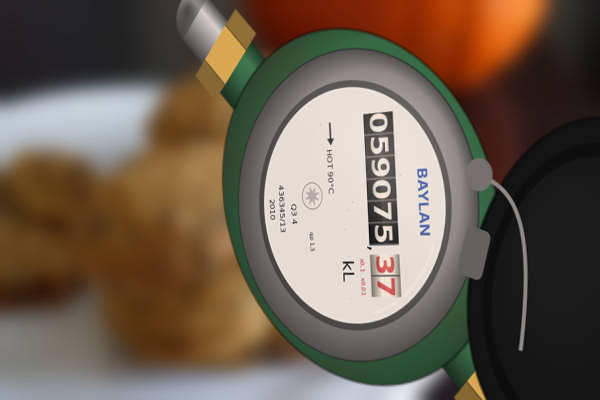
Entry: 59075.37kL
